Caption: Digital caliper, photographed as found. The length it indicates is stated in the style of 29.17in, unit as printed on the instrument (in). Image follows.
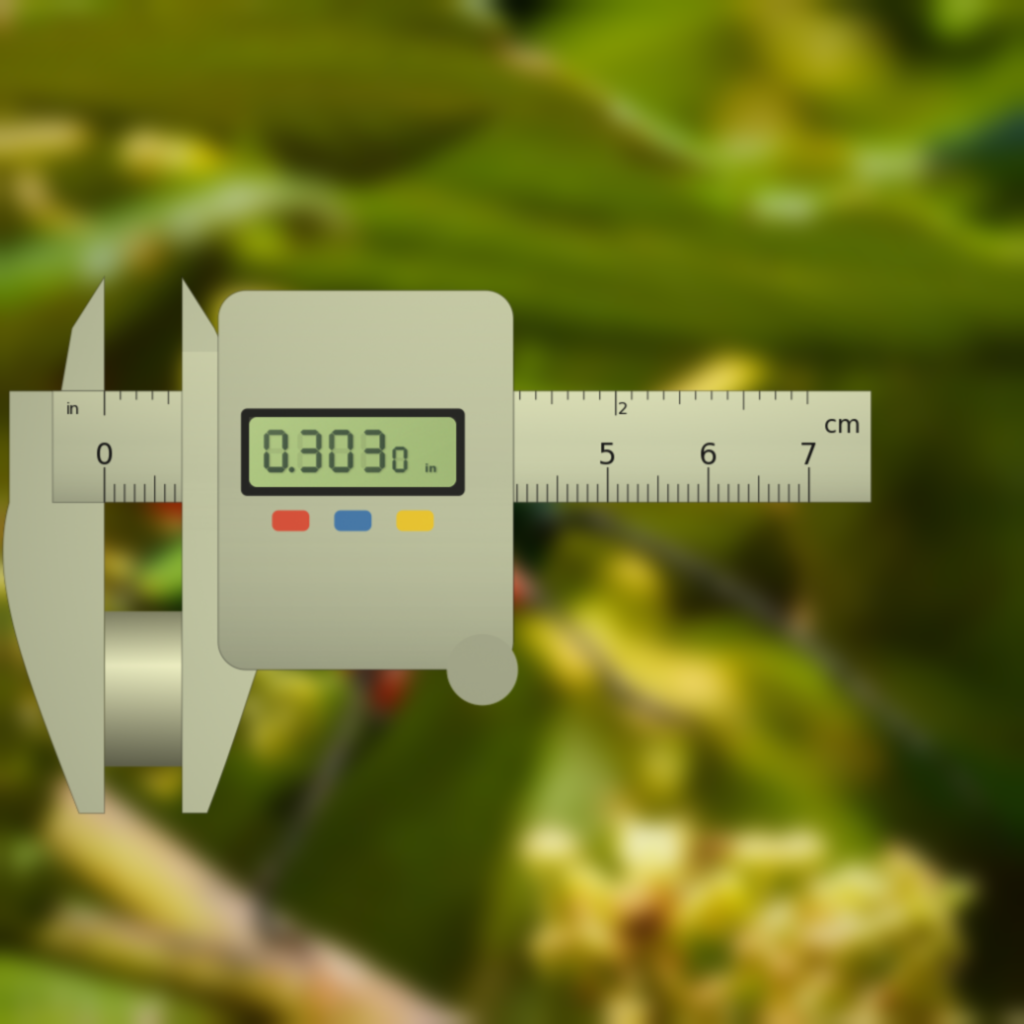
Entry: 0.3030in
